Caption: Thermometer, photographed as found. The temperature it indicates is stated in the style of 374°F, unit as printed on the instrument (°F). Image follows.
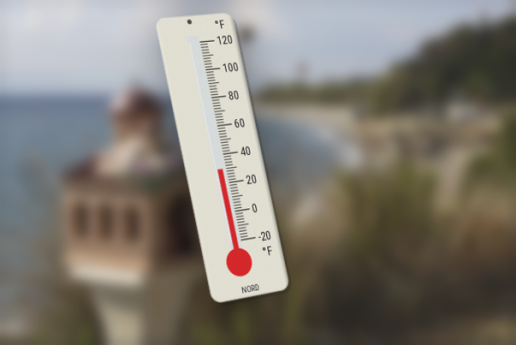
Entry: 30°F
